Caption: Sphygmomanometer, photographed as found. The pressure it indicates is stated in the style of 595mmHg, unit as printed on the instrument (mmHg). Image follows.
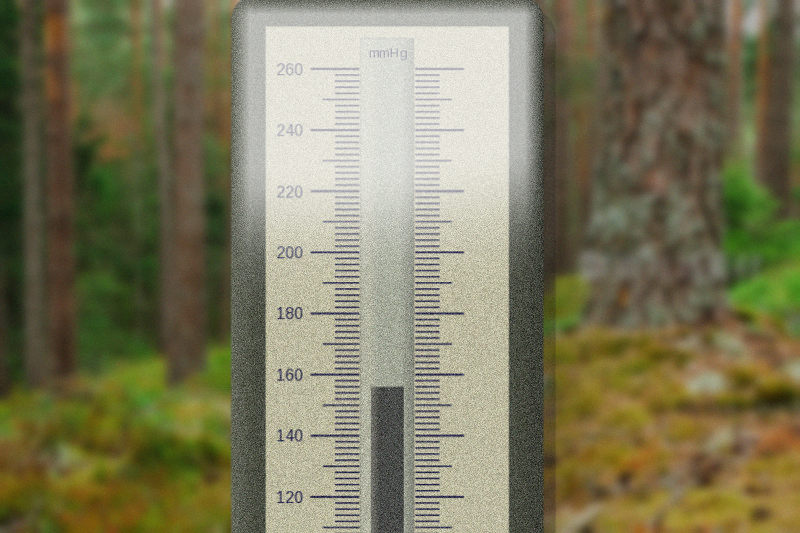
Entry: 156mmHg
